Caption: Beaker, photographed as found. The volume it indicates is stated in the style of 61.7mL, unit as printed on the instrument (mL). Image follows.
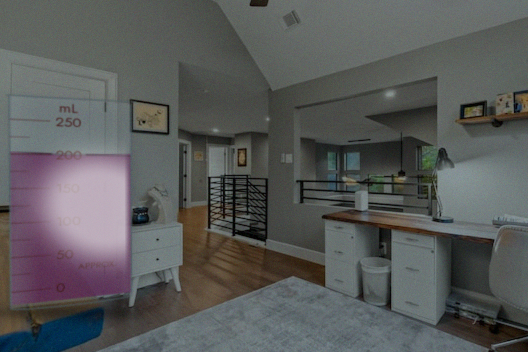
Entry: 200mL
